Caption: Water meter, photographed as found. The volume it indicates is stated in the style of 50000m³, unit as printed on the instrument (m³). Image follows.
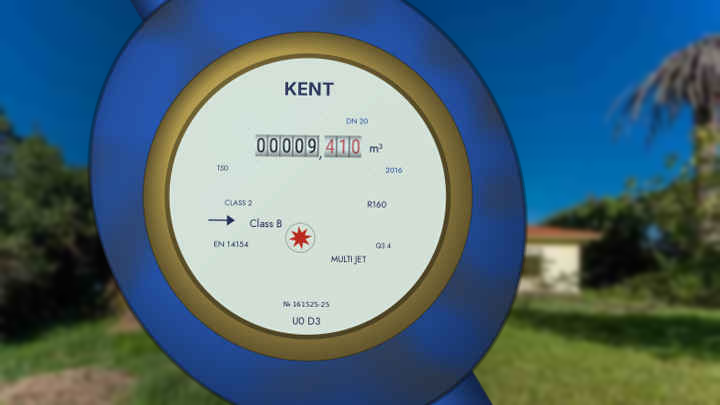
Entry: 9.410m³
